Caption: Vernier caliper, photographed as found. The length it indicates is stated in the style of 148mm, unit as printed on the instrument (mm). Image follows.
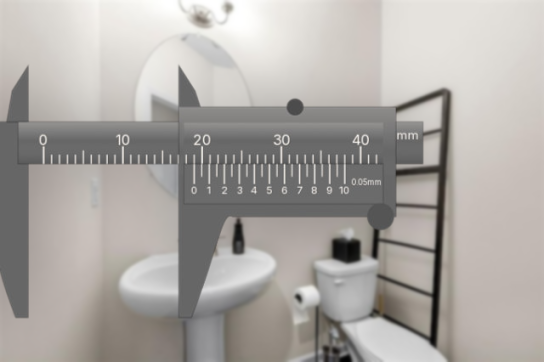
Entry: 19.0mm
